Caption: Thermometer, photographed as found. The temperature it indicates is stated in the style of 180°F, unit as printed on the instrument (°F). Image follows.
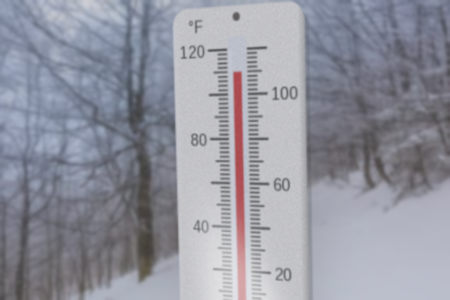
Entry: 110°F
